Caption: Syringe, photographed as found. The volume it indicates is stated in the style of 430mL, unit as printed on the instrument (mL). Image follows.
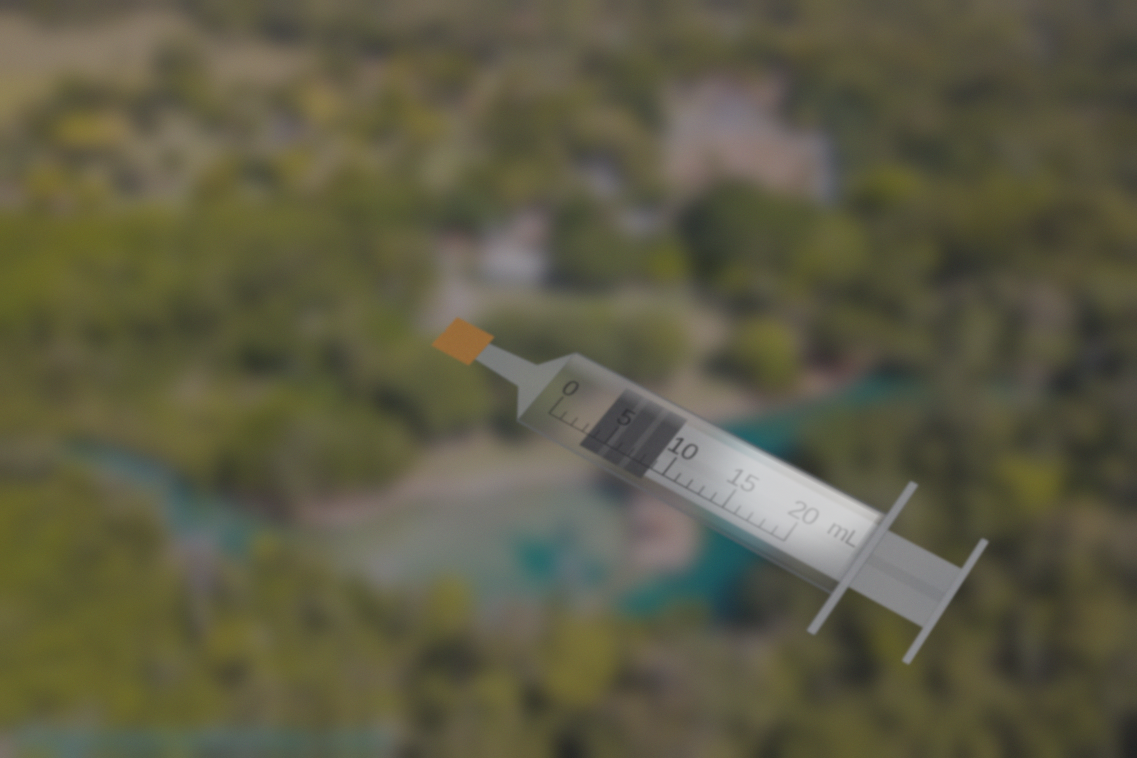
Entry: 3.5mL
